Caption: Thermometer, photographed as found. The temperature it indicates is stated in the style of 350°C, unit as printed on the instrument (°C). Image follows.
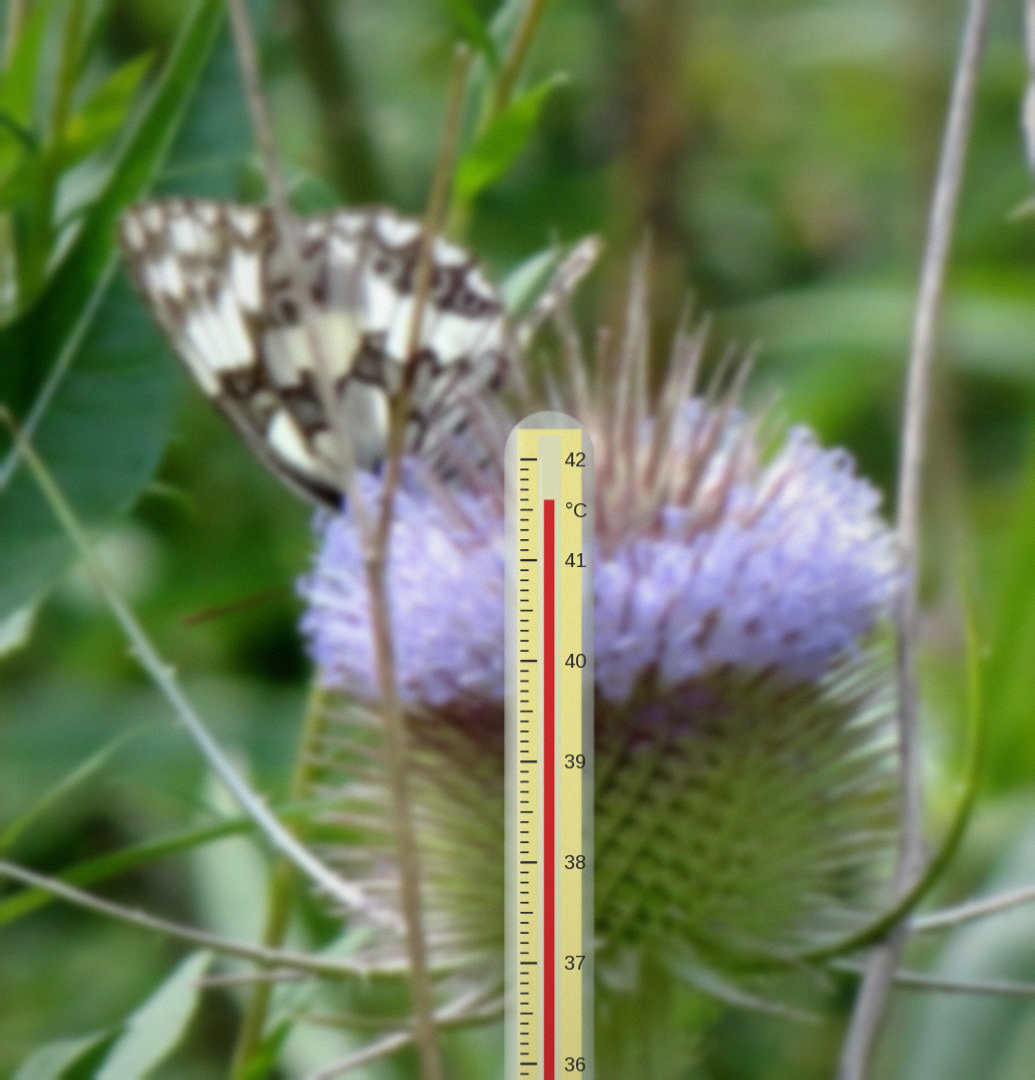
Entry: 41.6°C
